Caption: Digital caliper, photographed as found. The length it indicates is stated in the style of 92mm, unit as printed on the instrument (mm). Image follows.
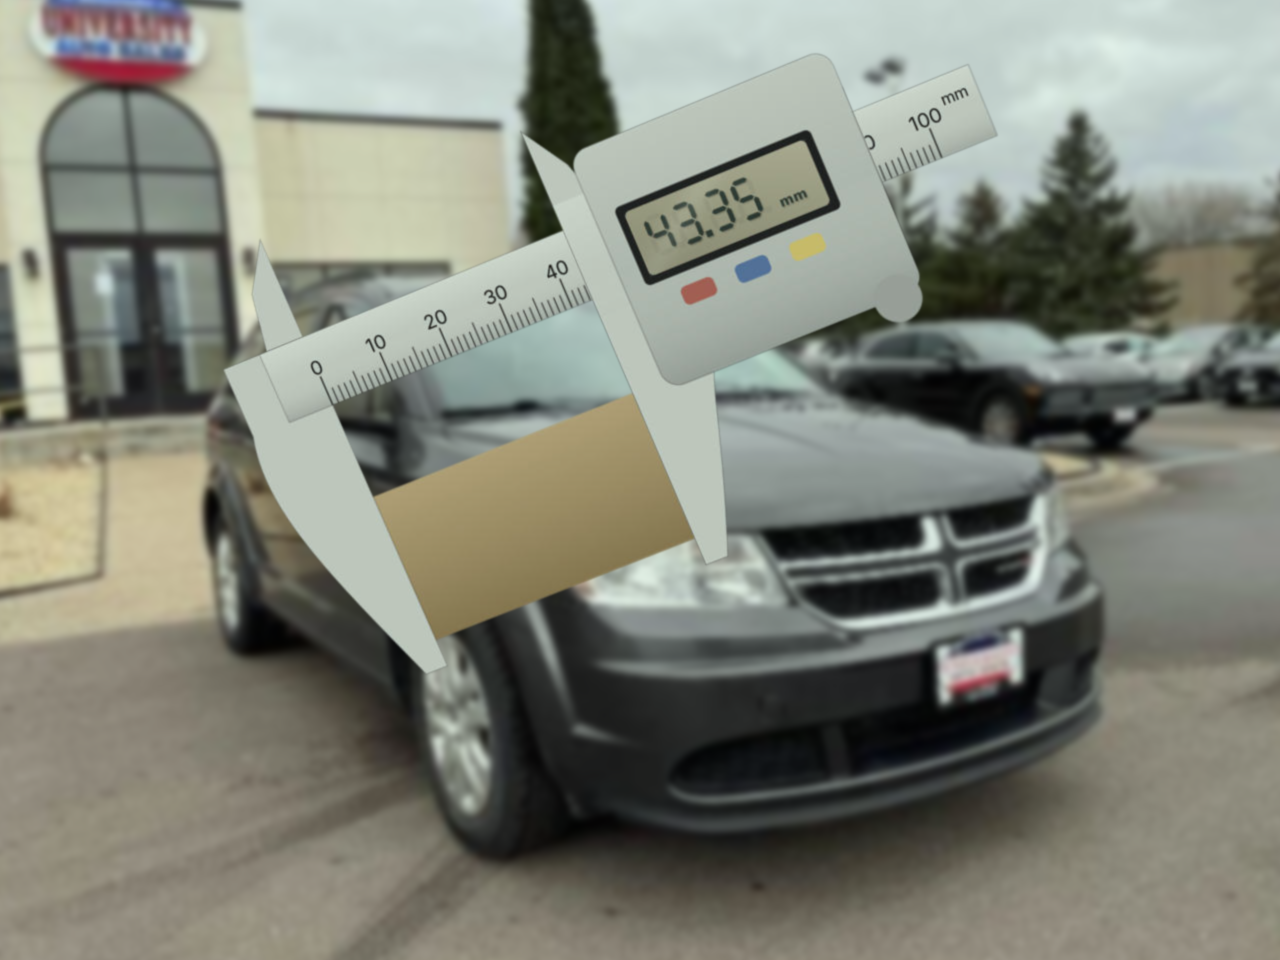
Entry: 43.35mm
